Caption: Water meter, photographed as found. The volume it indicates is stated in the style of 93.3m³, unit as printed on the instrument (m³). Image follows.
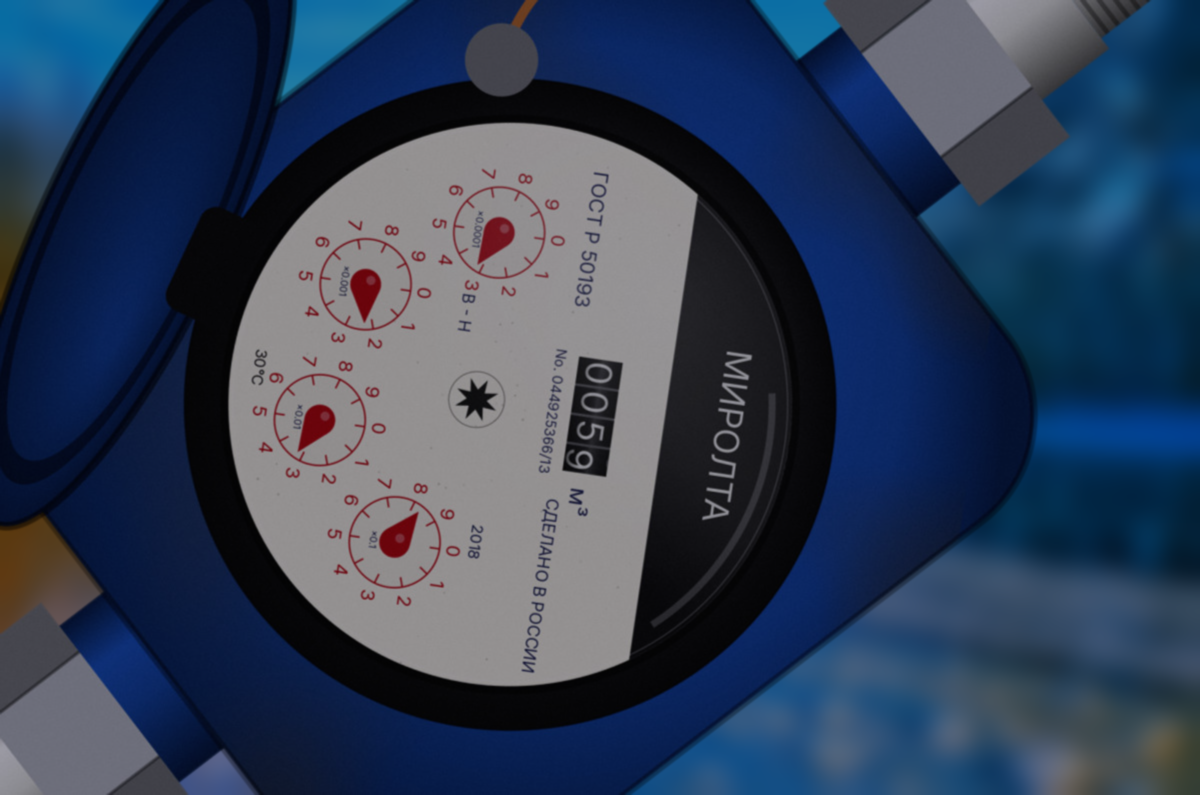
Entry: 58.8323m³
